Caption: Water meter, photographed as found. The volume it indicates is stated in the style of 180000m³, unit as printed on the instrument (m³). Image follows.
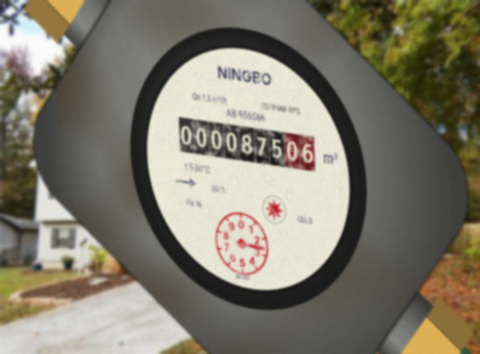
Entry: 875.062m³
